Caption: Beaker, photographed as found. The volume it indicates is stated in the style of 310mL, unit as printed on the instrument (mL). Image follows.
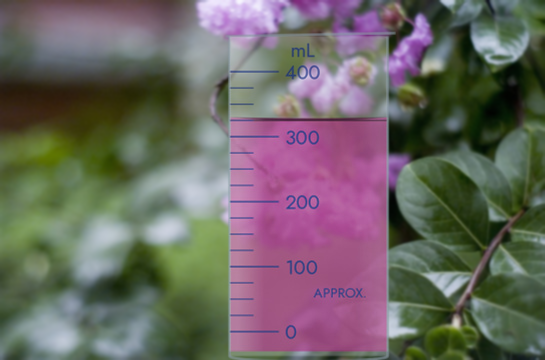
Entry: 325mL
